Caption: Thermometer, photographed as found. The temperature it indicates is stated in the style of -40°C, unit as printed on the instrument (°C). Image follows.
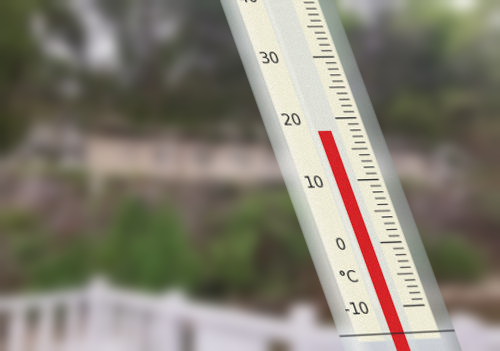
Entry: 18°C
